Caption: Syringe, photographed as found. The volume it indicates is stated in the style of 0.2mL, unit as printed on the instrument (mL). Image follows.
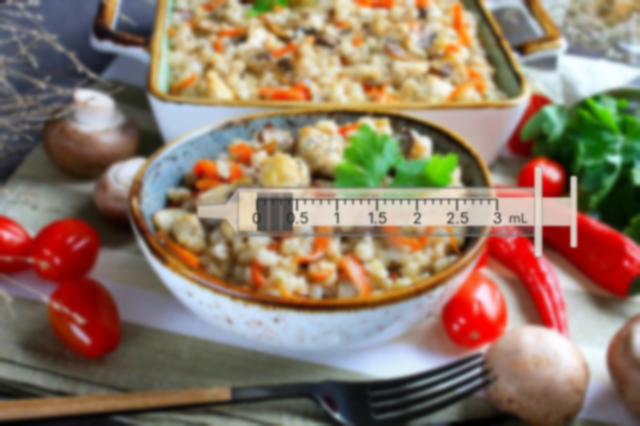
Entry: 0mL
